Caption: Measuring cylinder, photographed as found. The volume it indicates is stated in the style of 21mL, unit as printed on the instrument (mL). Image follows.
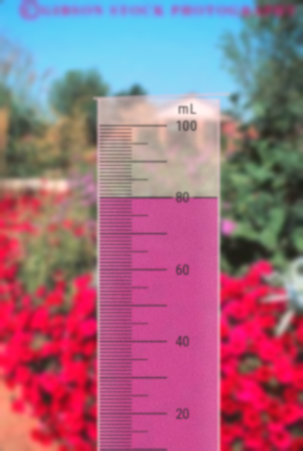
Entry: 80mL
